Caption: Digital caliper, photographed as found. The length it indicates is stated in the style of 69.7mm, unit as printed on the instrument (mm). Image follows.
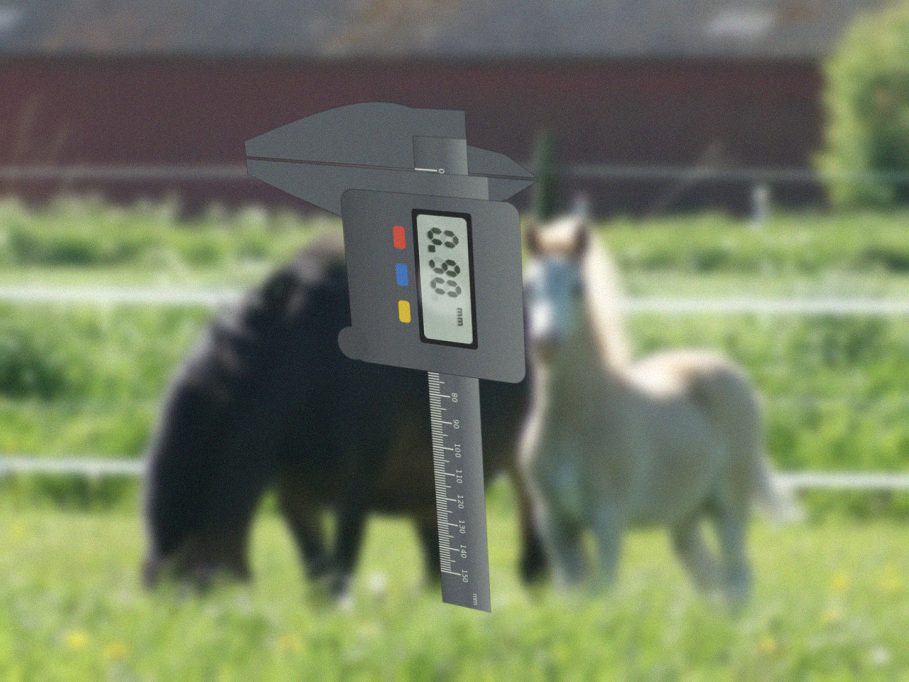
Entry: 0.90mm
